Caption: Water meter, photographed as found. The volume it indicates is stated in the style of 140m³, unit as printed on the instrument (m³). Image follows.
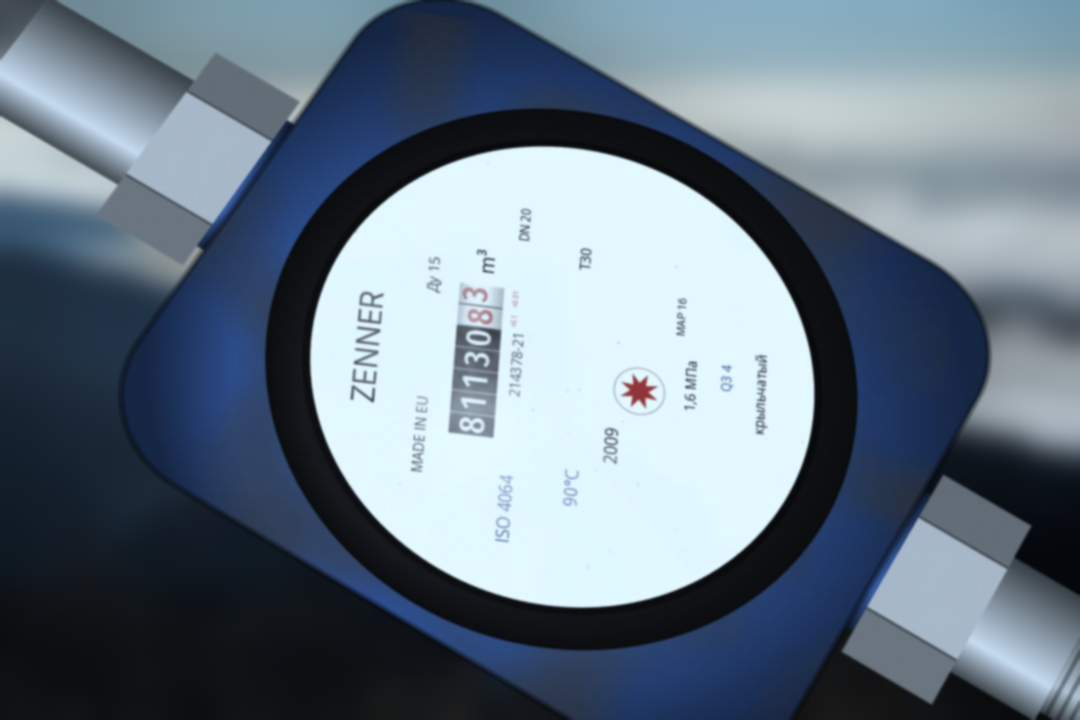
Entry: 81130.83m³
